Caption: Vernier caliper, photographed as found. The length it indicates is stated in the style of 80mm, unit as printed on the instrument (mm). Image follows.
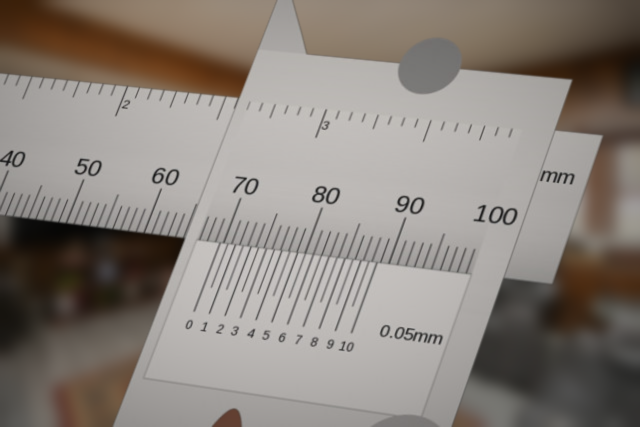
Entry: 69.6mm
